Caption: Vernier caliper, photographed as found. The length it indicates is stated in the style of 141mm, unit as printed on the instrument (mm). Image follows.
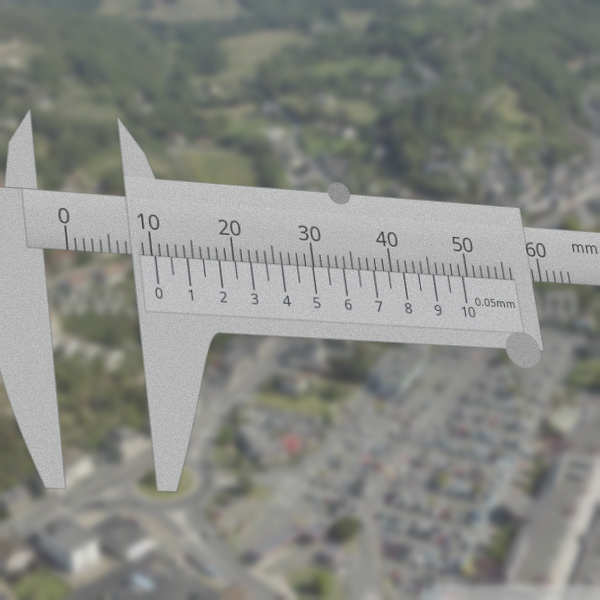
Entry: 10.4mm
